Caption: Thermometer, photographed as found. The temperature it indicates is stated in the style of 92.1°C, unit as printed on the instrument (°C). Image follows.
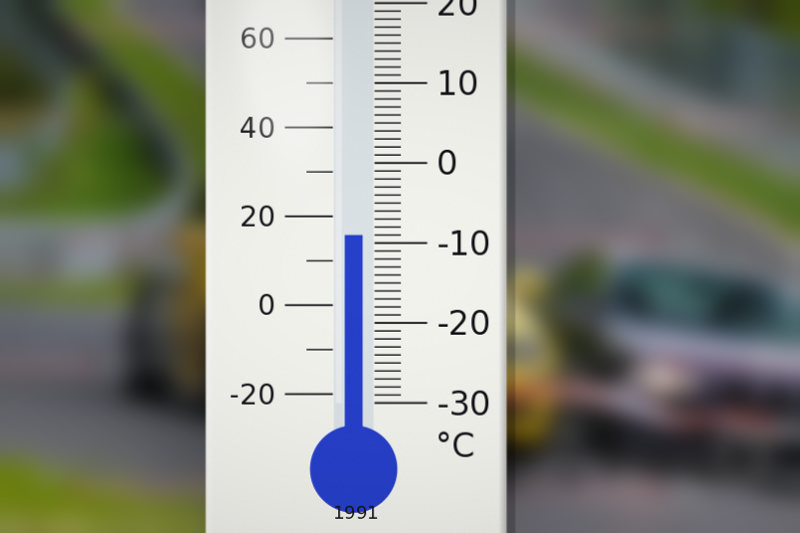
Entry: -9°C
